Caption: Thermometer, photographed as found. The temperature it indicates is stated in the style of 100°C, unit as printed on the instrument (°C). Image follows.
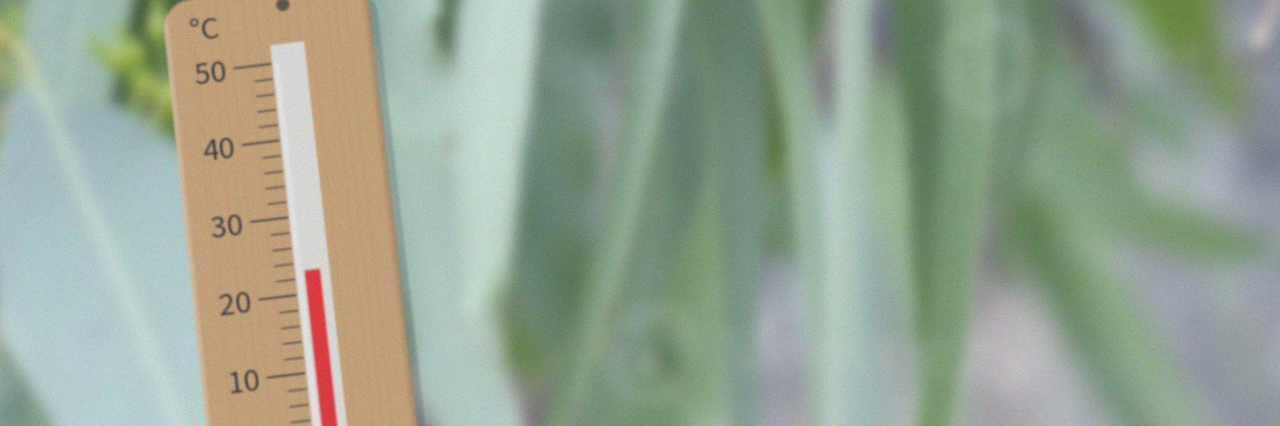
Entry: 23°C
